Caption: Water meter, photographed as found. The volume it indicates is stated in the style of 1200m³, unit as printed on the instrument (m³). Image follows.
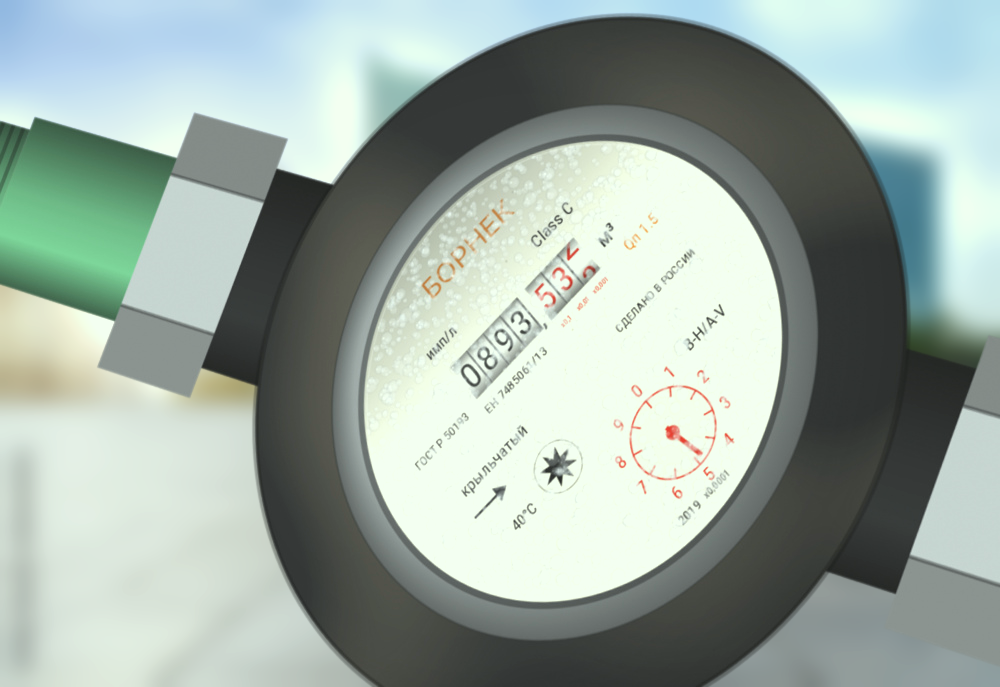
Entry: 893.5324m³
